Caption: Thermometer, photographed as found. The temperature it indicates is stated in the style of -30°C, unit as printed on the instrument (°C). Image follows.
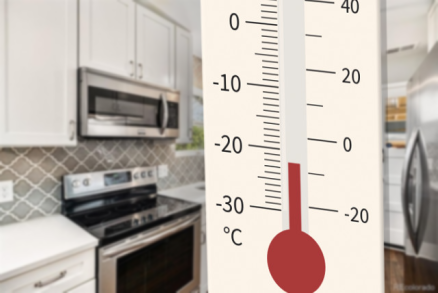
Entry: -22°C
